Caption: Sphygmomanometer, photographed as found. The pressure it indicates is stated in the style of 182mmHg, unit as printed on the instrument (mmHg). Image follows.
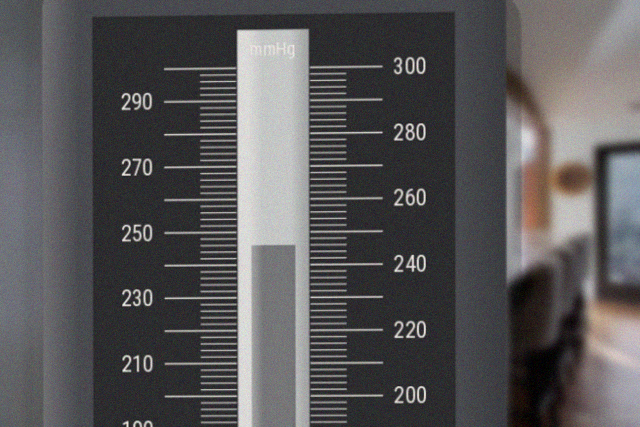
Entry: 246mmHg
